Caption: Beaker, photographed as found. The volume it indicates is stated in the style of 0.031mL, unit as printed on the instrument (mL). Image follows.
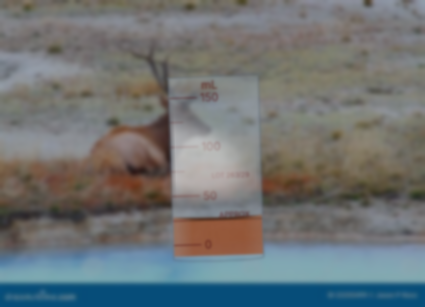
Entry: 25mL
